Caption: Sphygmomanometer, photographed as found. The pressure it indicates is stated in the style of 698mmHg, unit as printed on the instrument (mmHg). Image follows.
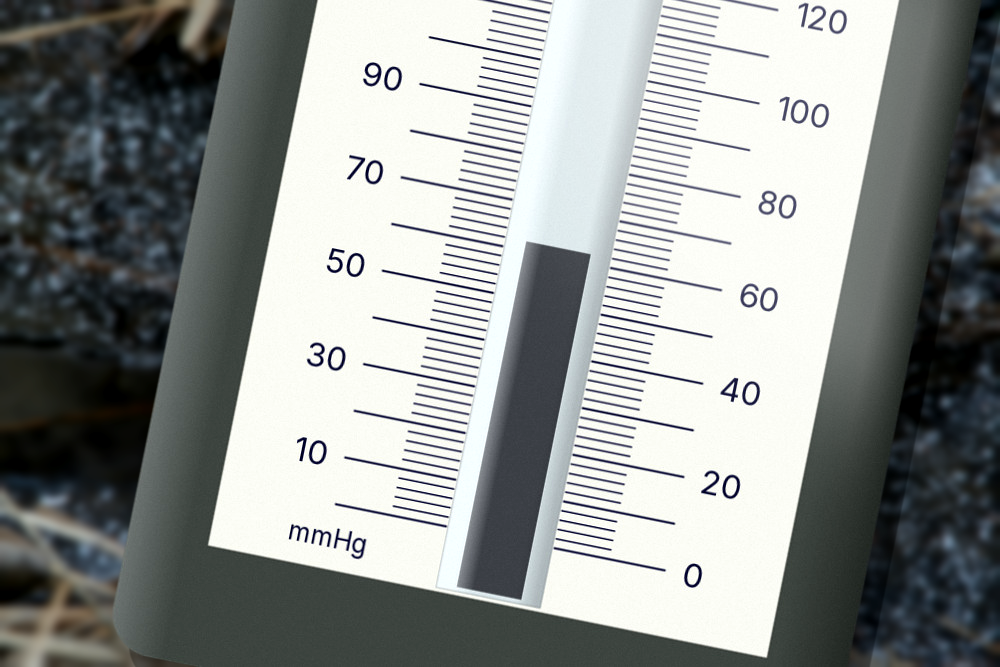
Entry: 62mmHg
